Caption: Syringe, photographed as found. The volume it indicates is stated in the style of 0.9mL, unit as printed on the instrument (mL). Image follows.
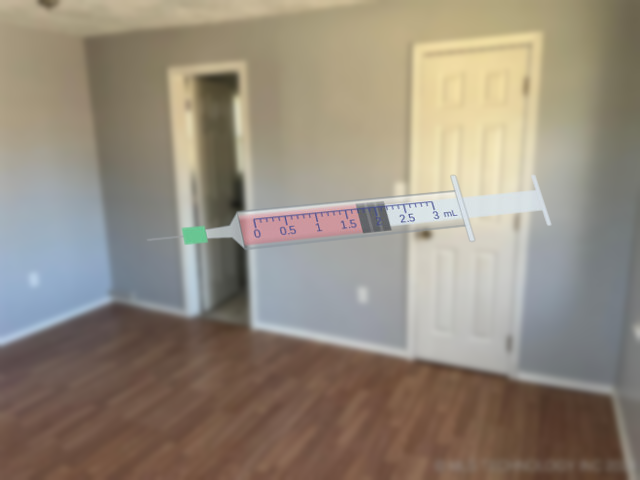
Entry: 1.7mL
